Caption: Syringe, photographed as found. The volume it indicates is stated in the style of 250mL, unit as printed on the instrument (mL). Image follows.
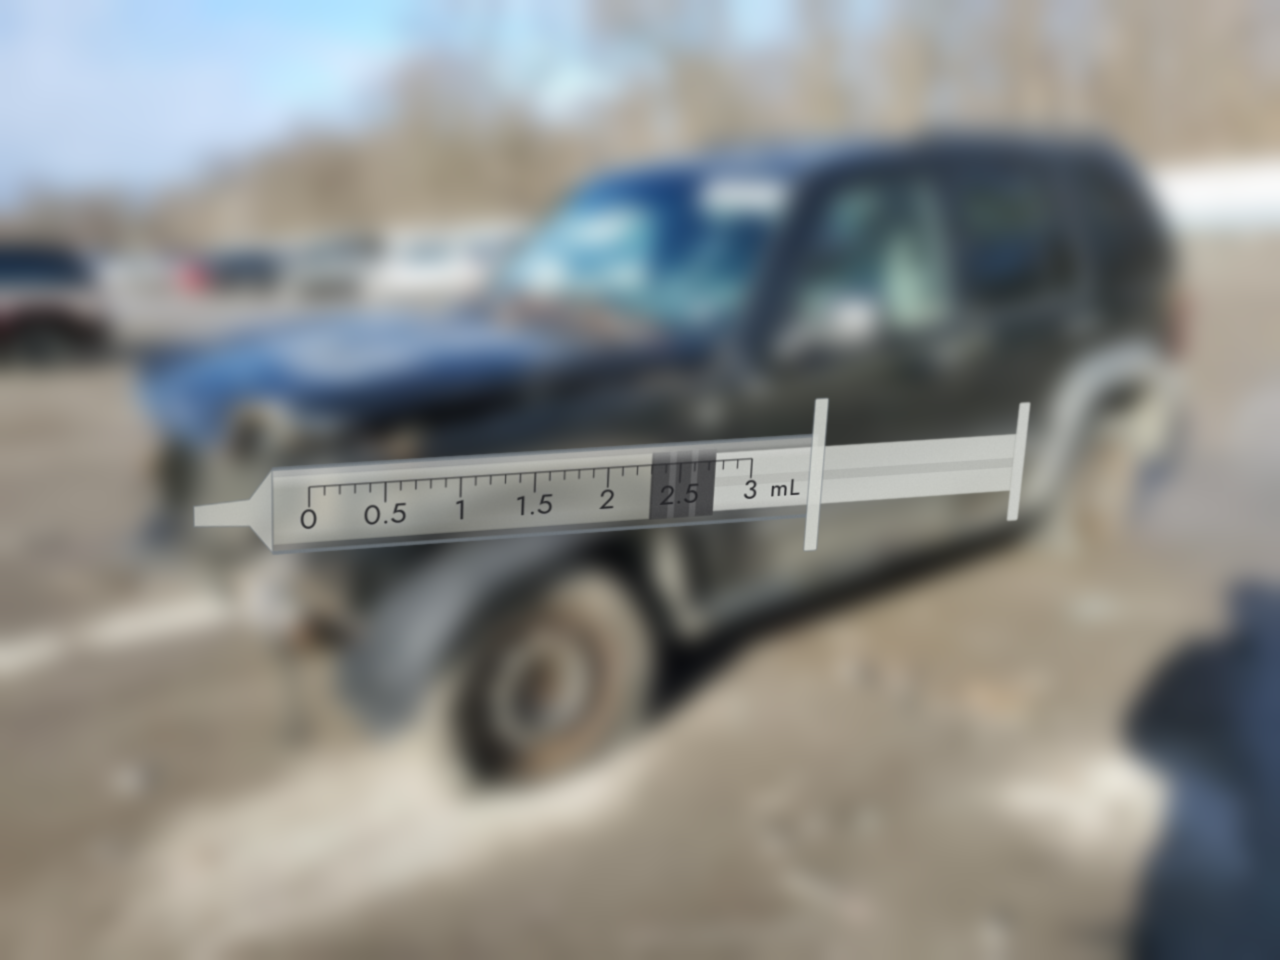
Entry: 2.3mL
